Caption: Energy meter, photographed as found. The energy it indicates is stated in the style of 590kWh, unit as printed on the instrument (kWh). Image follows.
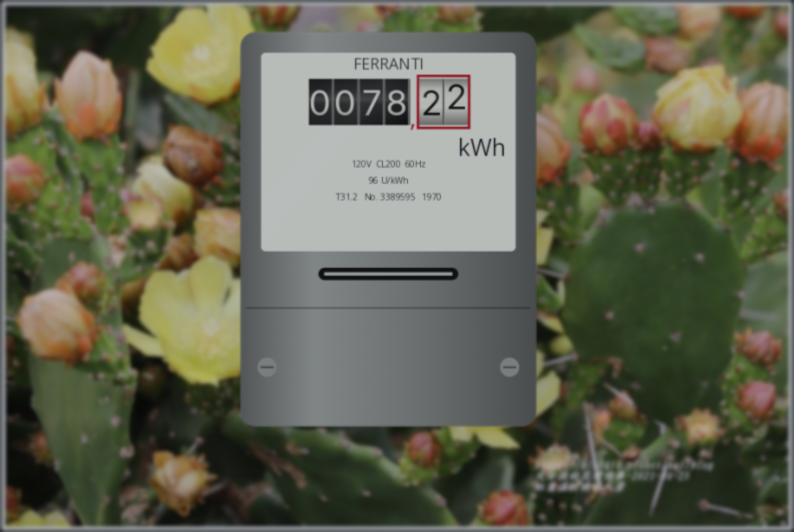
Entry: 78.22kWh
